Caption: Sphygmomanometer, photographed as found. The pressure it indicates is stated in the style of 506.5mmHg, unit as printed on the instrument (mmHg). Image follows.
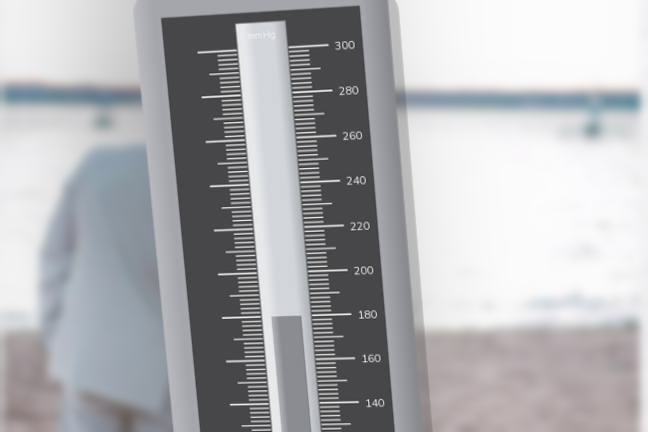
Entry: 180mmHg
